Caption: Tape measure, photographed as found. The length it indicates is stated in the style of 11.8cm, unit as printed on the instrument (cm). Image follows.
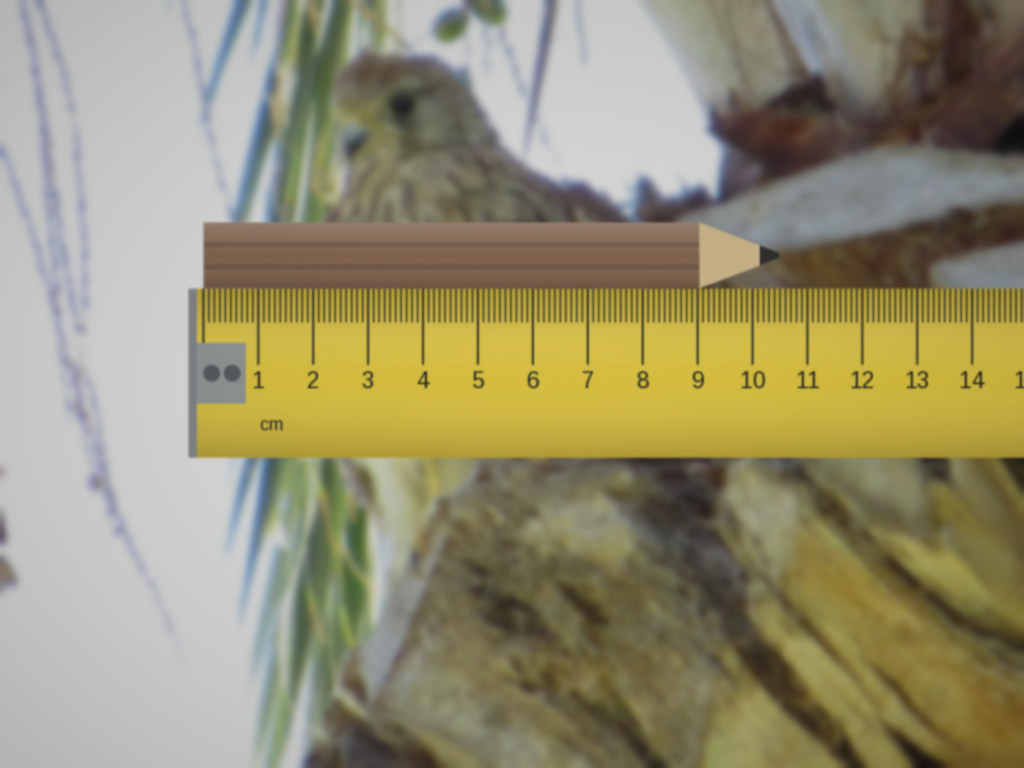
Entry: 10.5cm
